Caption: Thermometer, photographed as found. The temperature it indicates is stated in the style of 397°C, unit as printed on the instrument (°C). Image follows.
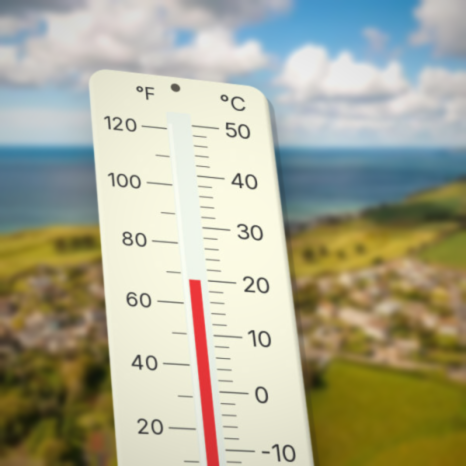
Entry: 20°C
